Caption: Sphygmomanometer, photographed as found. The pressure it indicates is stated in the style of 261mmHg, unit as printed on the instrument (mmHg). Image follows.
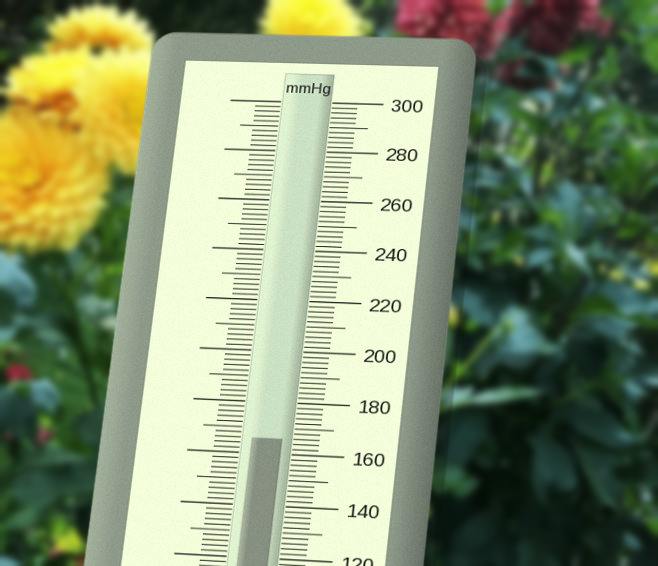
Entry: 166mmHg
